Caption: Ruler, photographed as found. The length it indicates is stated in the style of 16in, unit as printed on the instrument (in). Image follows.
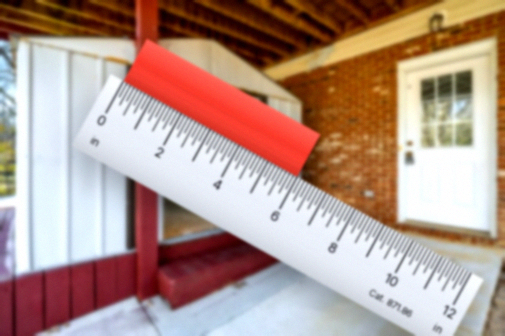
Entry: 6in
